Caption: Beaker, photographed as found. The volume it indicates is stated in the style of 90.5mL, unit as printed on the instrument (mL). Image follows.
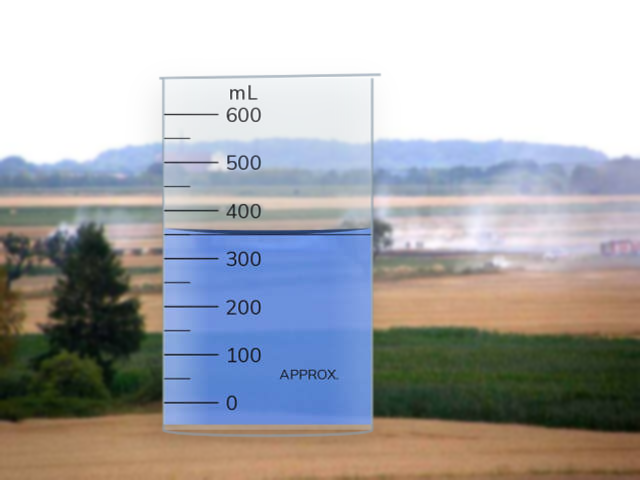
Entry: 350mL
